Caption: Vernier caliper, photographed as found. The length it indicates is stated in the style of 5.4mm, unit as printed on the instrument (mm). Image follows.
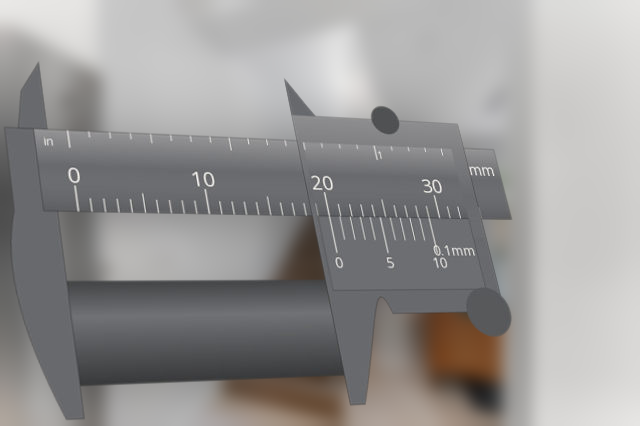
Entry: 20.0mm
